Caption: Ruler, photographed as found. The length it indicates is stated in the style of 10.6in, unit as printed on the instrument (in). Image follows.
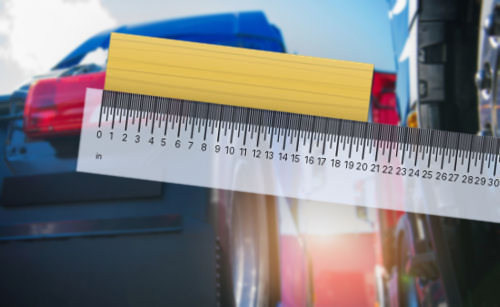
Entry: 20in
